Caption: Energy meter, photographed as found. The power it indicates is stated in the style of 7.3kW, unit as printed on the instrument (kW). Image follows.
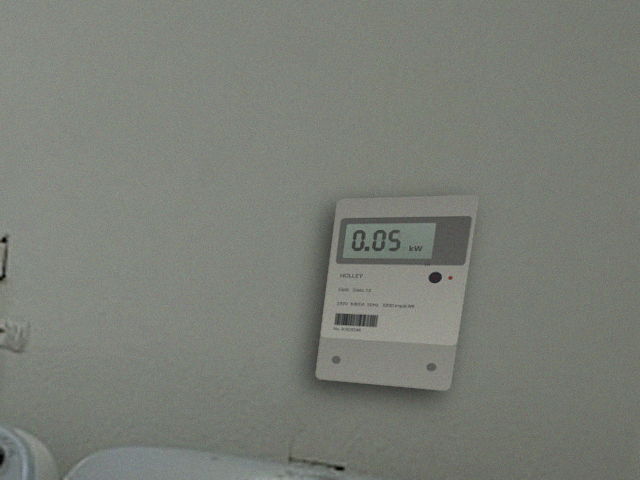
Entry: 0.05kW
